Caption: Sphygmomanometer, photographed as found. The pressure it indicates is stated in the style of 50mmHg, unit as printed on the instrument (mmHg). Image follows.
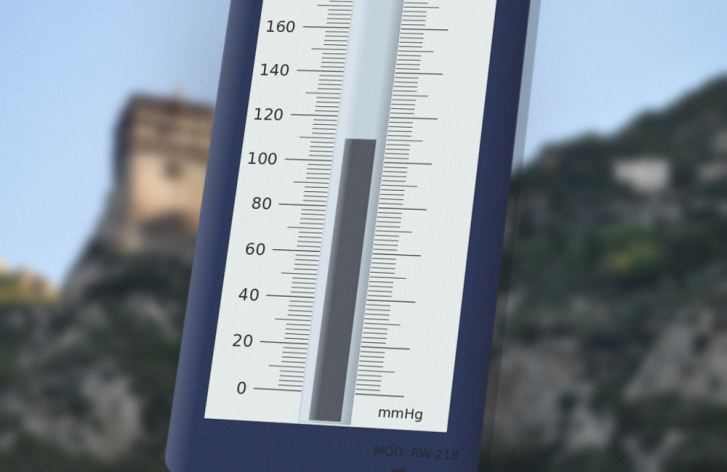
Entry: 110mmHg
